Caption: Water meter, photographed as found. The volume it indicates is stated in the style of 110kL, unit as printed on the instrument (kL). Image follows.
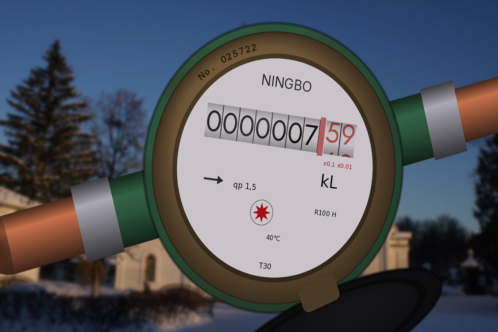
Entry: 7.59kL
